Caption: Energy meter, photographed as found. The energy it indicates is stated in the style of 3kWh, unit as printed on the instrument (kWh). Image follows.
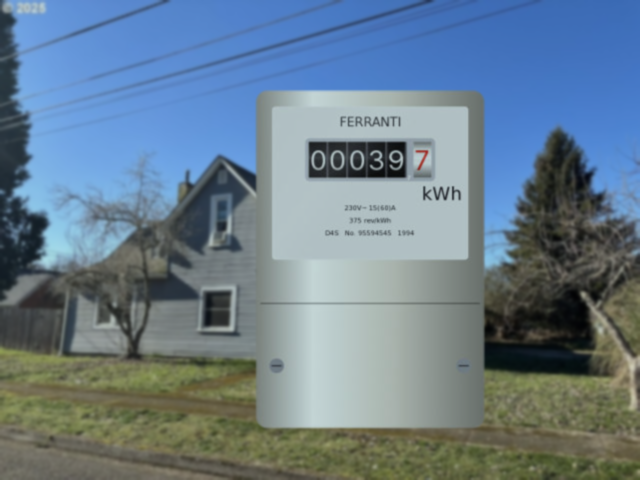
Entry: 39.7kWh
